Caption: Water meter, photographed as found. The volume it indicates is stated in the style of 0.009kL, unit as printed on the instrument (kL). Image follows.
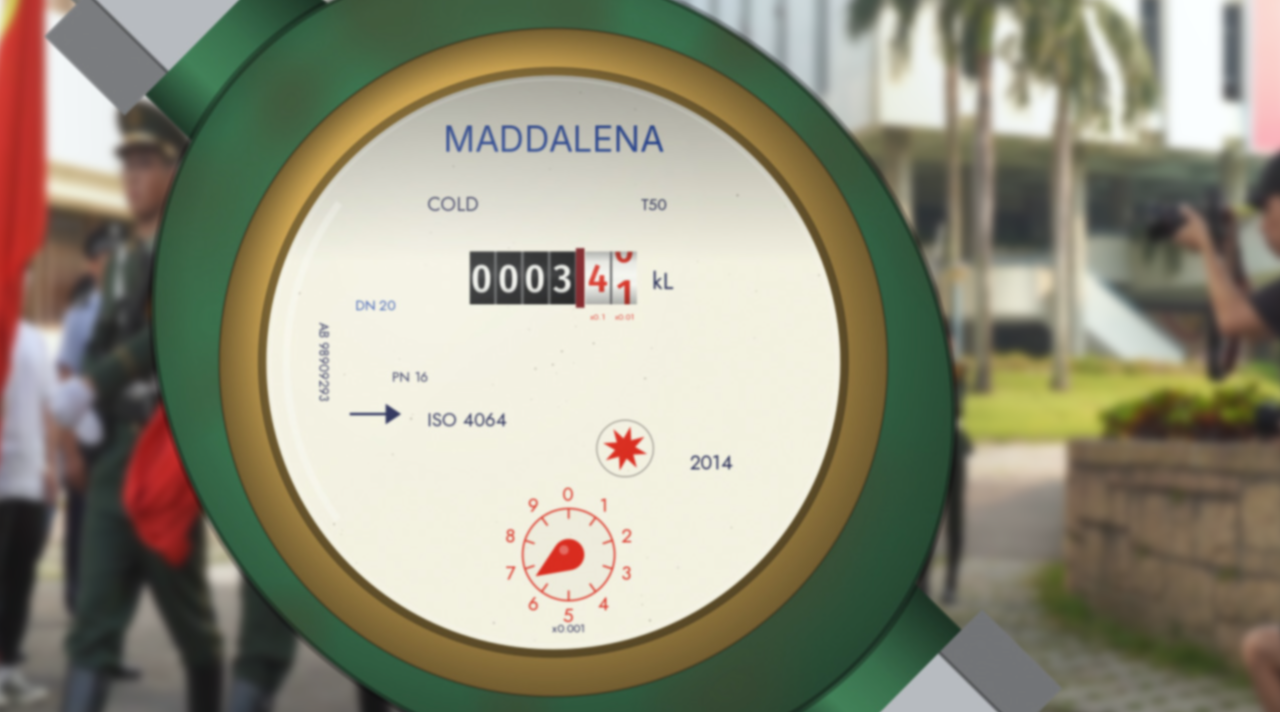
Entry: 3.406kL
